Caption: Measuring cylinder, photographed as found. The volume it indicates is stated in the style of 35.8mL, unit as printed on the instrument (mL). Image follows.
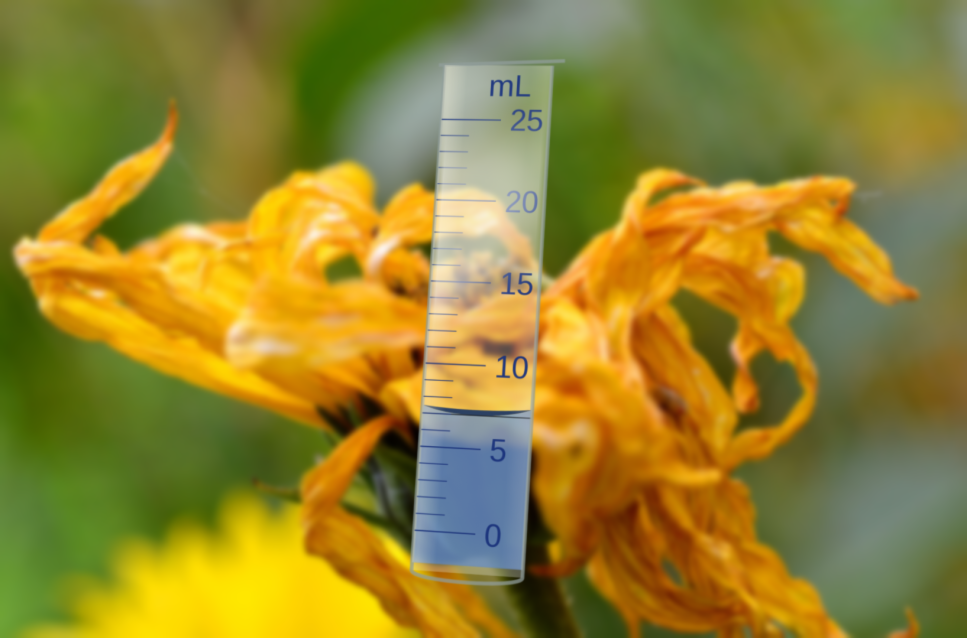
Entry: 7mL
